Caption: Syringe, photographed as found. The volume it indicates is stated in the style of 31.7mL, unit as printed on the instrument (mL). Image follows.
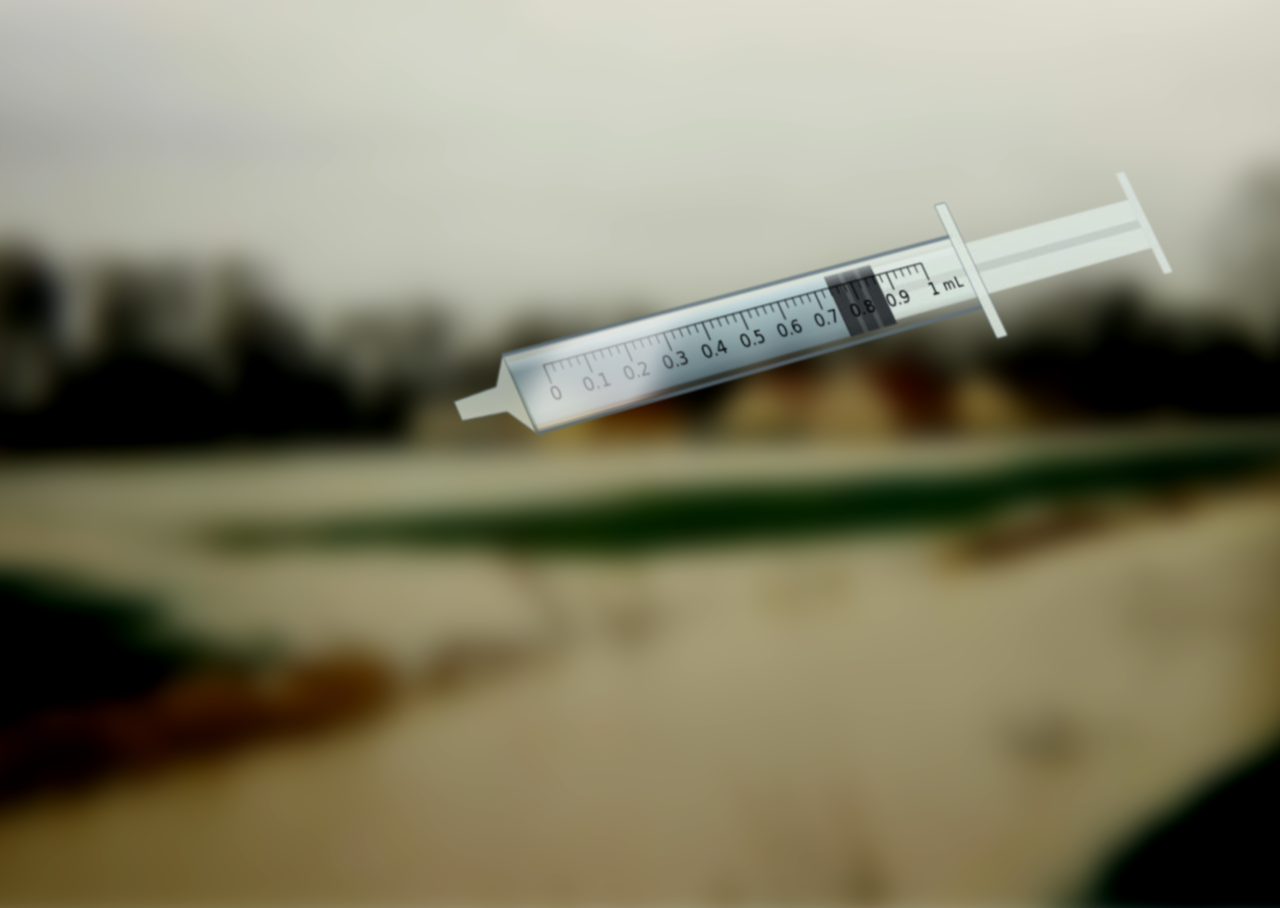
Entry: 0.74mL
